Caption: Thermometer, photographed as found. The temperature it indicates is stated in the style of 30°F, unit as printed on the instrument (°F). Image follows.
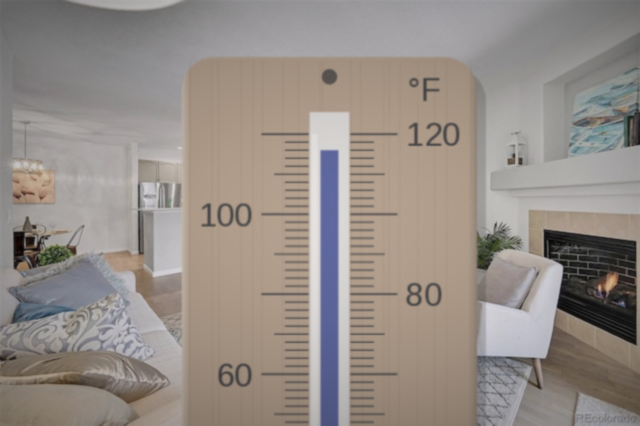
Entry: 116°F
